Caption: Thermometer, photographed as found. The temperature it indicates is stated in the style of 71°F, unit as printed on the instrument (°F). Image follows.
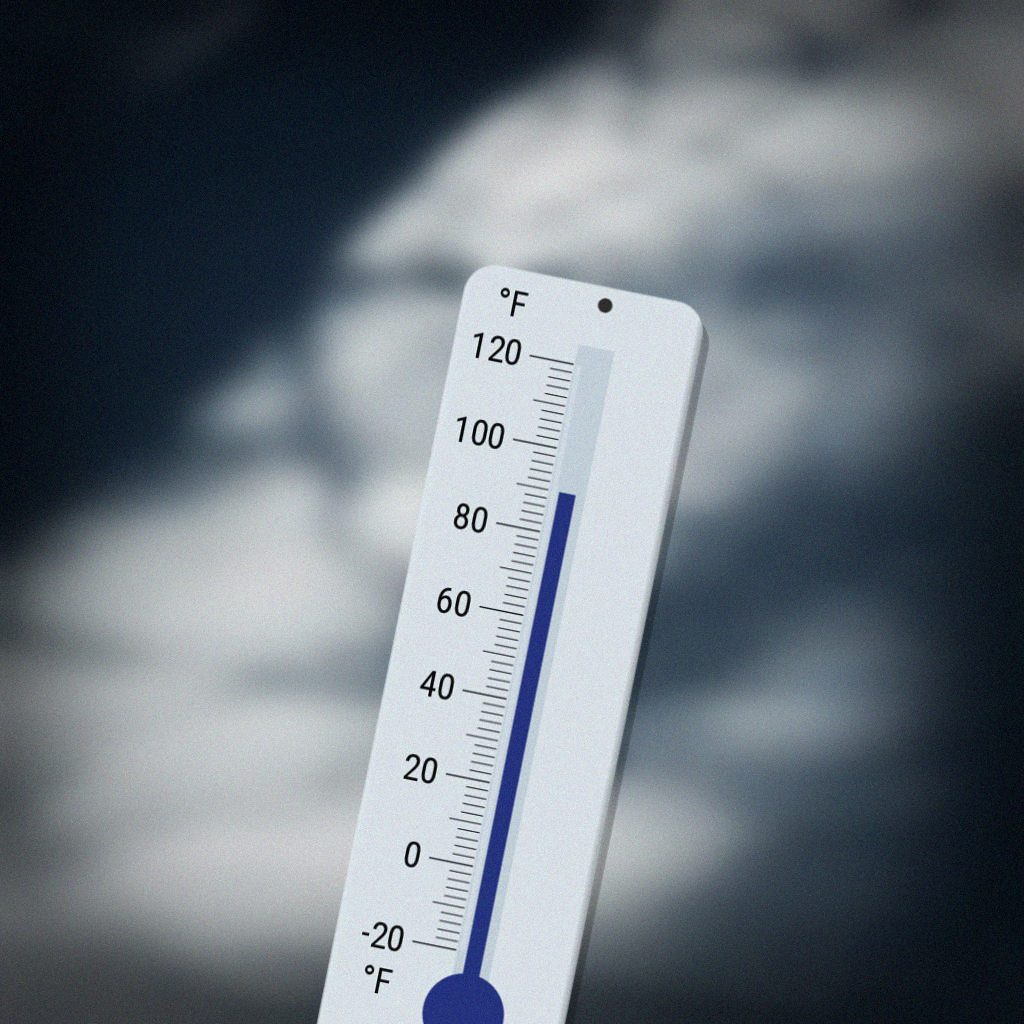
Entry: 90°F
